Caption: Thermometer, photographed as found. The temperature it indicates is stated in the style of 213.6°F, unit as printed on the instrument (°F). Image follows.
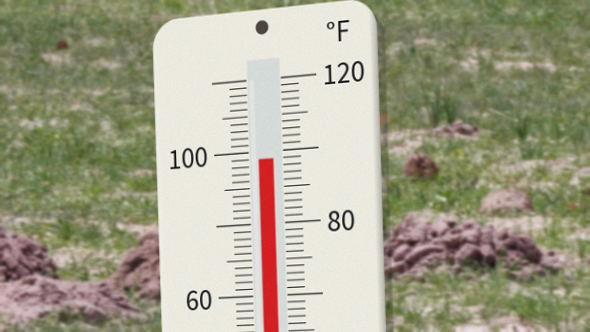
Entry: 98°F
